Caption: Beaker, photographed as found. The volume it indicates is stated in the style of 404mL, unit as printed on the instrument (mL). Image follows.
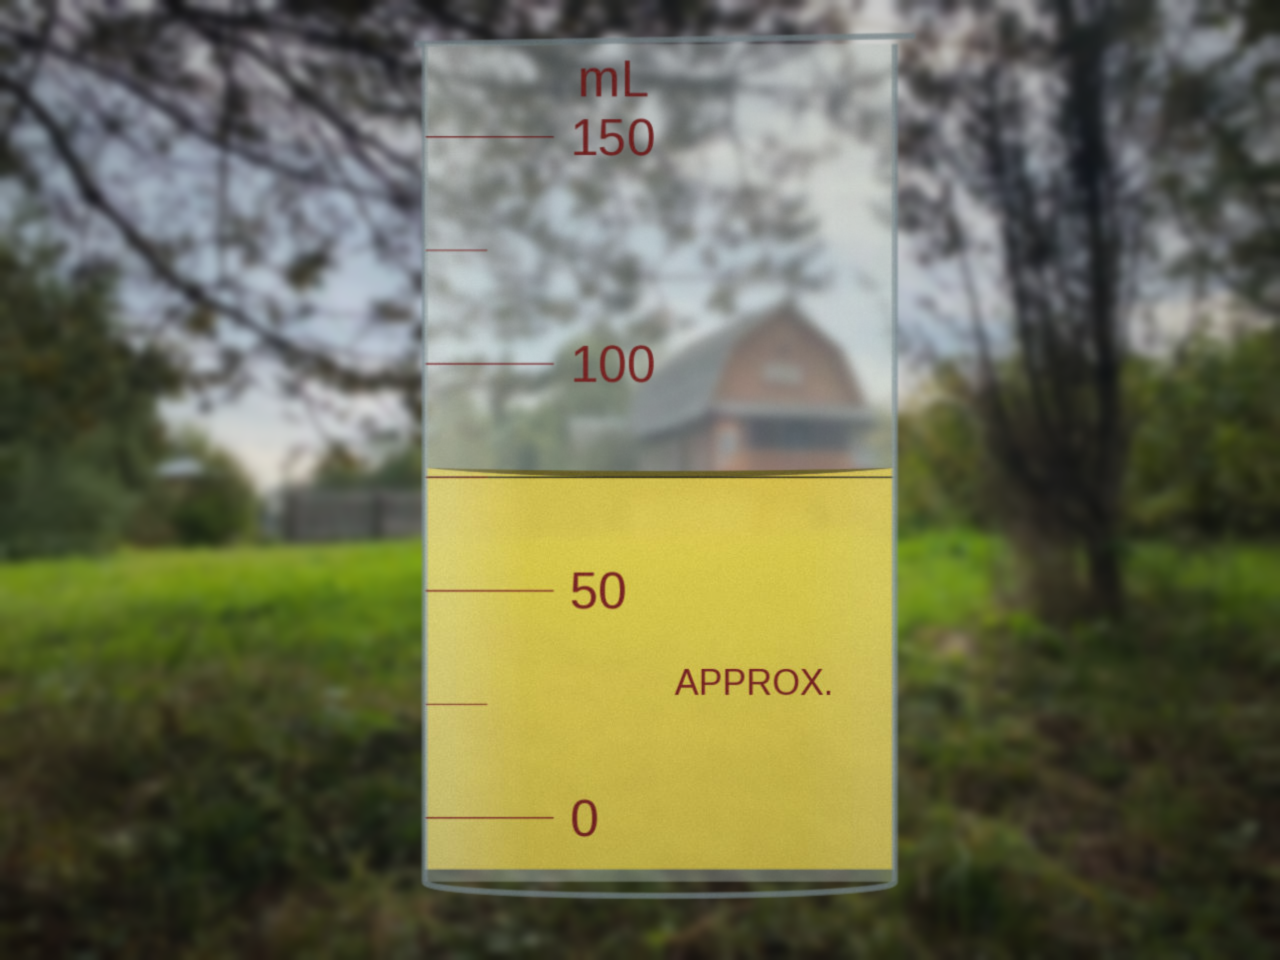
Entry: 75mL
